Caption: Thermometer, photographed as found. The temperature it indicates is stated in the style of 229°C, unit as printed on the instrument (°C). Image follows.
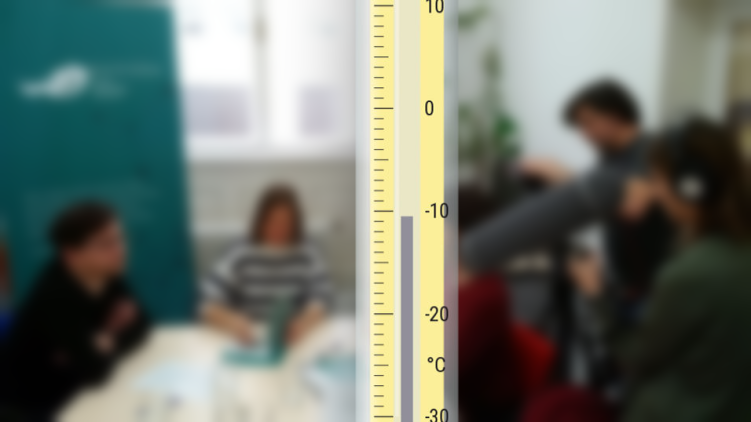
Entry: -10.5°C
